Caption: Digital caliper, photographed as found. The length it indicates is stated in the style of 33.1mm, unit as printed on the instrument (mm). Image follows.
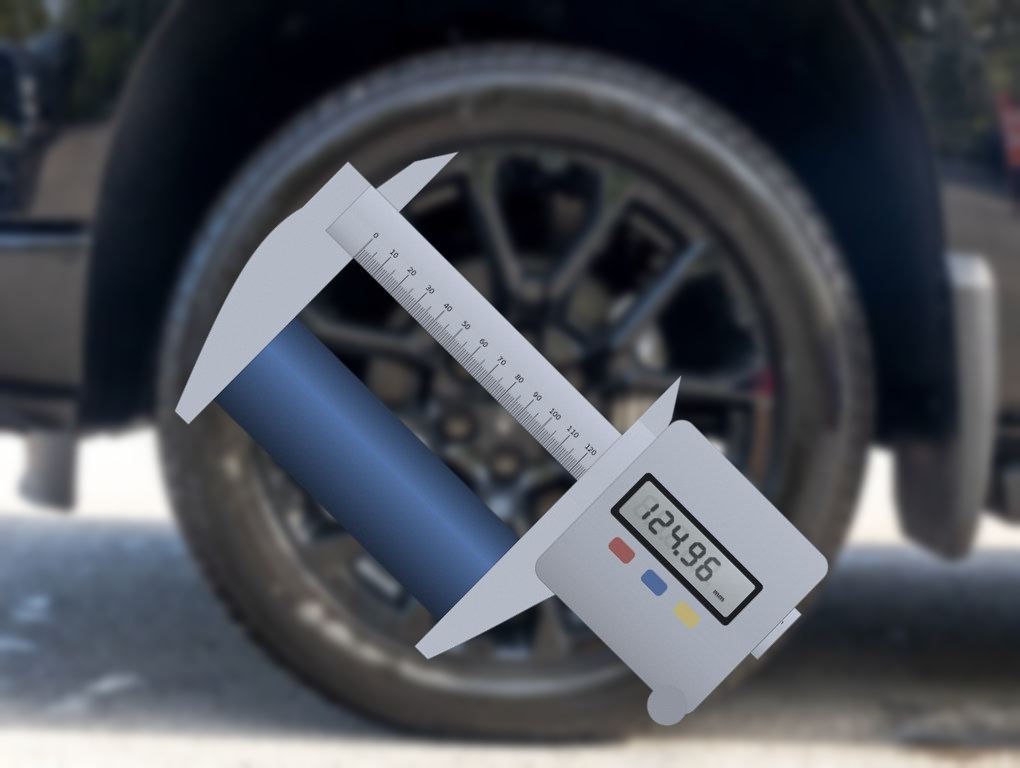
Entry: 124.96mm
